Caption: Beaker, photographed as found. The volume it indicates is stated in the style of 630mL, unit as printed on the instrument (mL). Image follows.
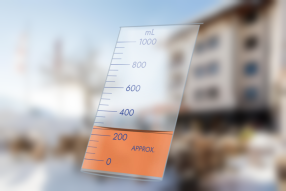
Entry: 250mL
